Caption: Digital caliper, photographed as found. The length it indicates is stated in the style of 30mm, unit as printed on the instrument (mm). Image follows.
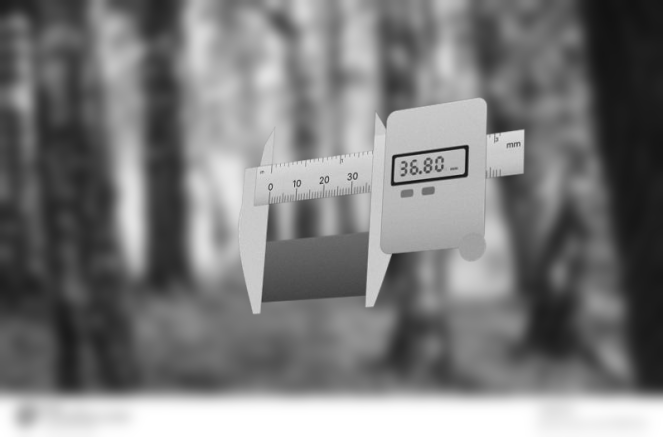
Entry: 36.80mm
